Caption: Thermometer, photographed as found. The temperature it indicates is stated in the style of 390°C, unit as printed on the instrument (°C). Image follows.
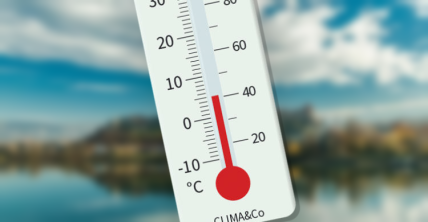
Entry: 5°C
